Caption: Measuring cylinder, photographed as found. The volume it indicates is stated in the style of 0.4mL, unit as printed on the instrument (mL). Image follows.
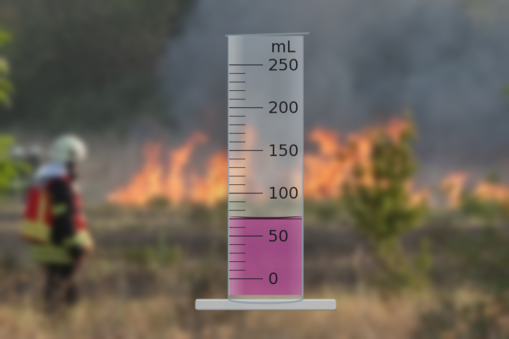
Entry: 70mL
